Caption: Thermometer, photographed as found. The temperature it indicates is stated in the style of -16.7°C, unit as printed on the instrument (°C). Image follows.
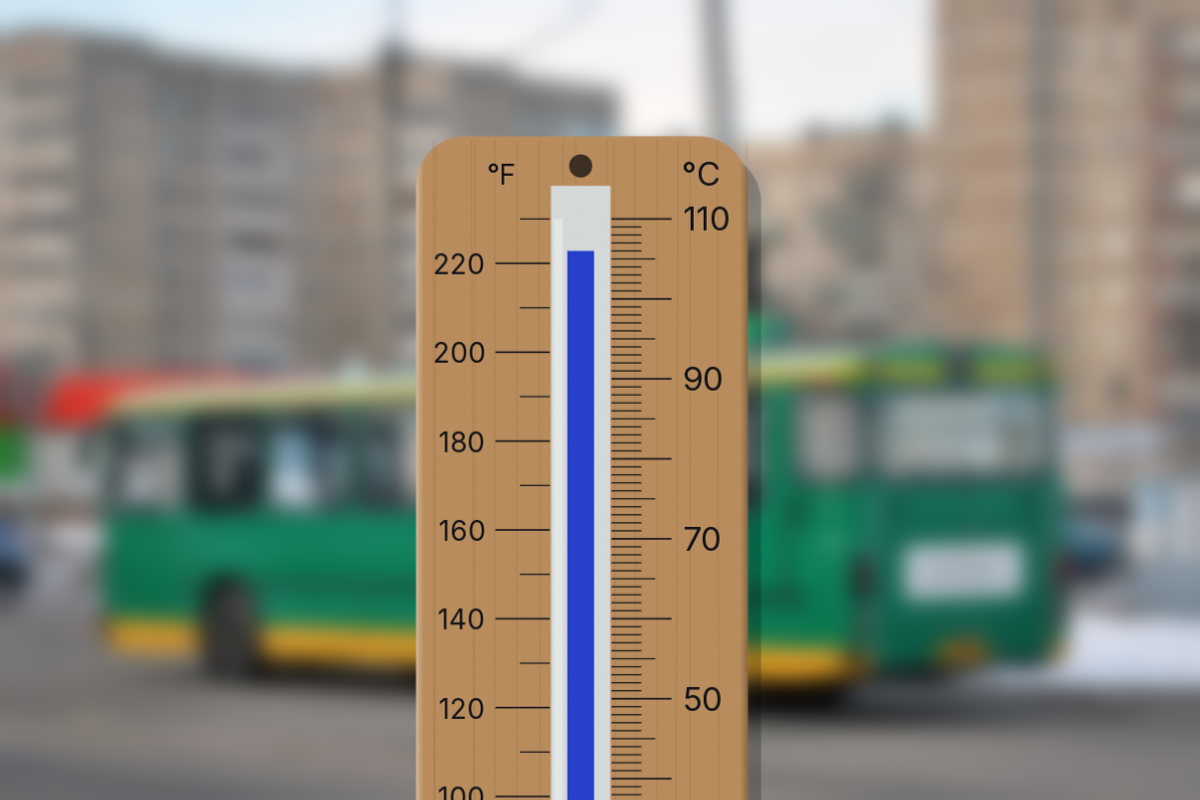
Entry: 106°C
